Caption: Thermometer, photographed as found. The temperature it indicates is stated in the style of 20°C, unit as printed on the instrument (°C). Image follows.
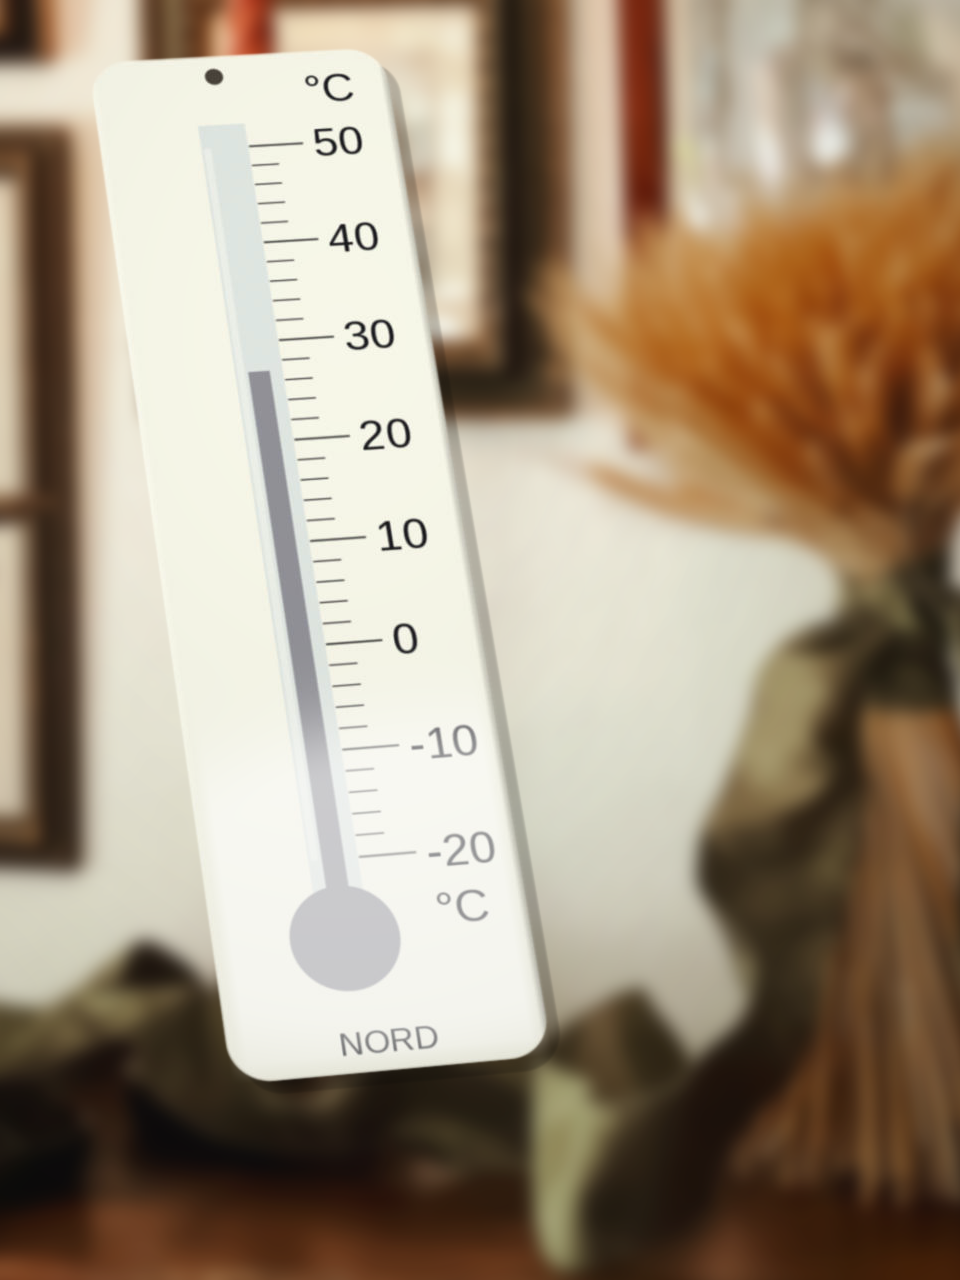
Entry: 27°C
